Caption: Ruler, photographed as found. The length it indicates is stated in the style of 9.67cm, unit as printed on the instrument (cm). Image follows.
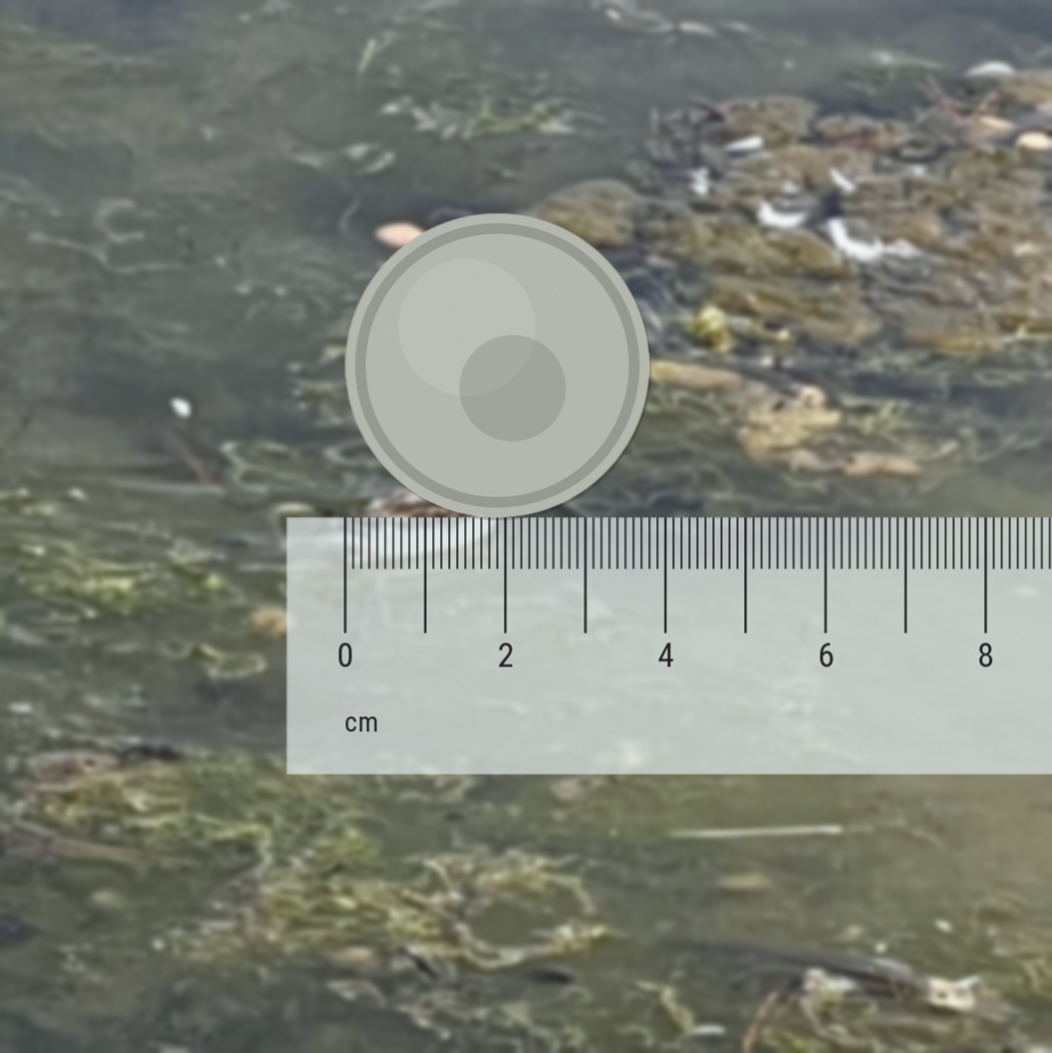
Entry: 3.8cm
